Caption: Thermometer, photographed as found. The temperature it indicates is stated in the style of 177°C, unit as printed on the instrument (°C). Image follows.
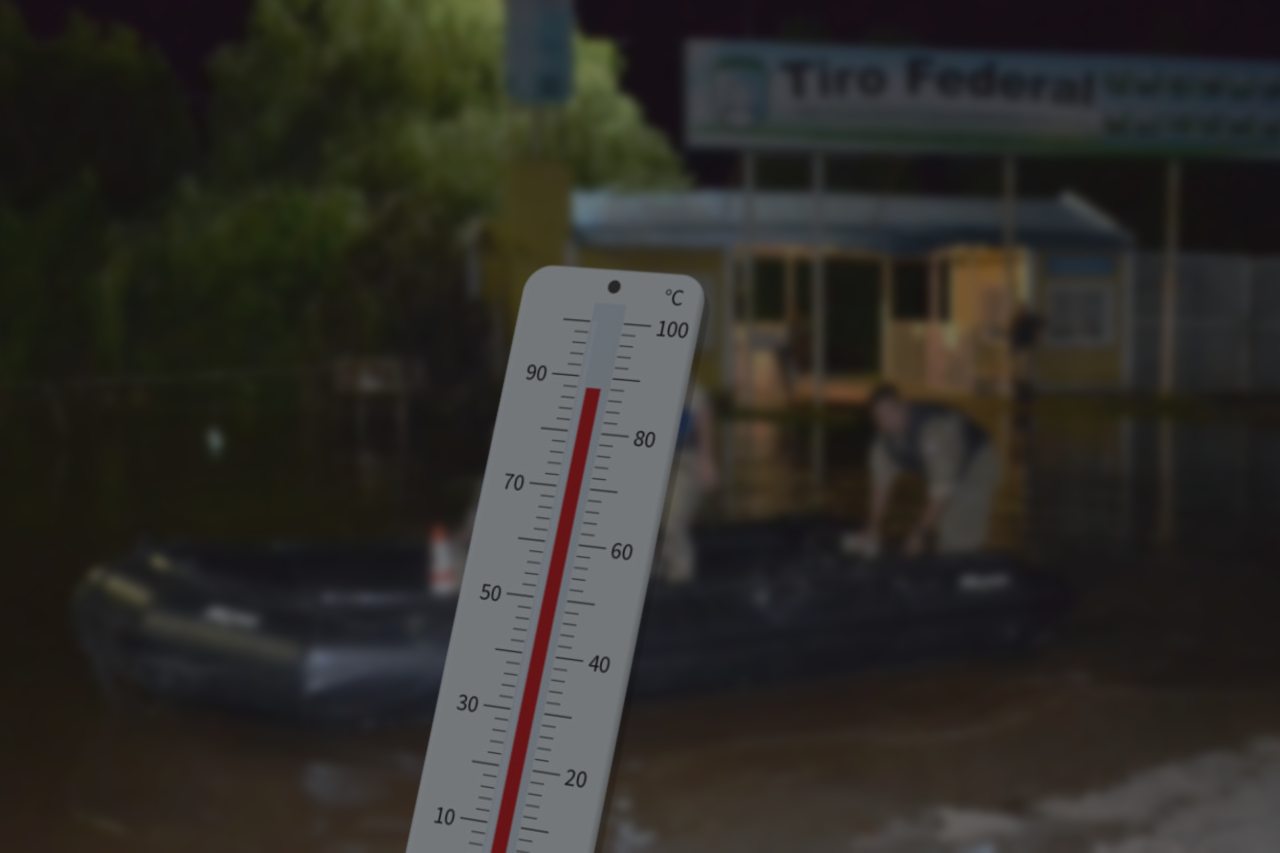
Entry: 88°C
